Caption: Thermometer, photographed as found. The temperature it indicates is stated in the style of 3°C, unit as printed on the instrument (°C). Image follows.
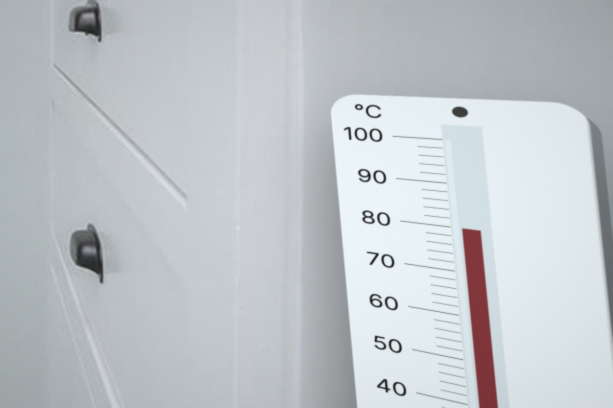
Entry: 80°C
